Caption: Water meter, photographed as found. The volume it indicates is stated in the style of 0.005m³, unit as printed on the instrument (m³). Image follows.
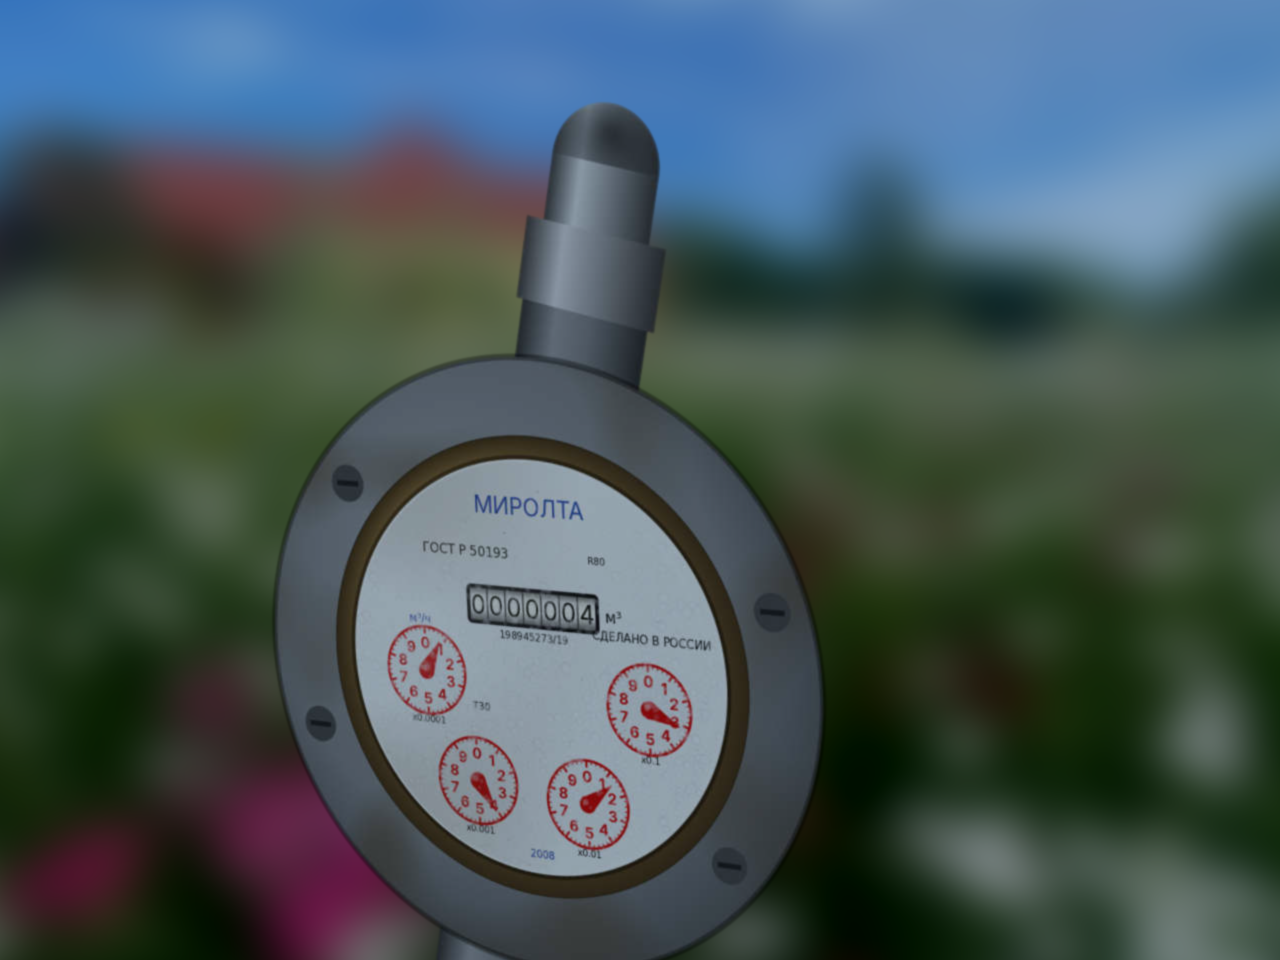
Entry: 4.3140m³
